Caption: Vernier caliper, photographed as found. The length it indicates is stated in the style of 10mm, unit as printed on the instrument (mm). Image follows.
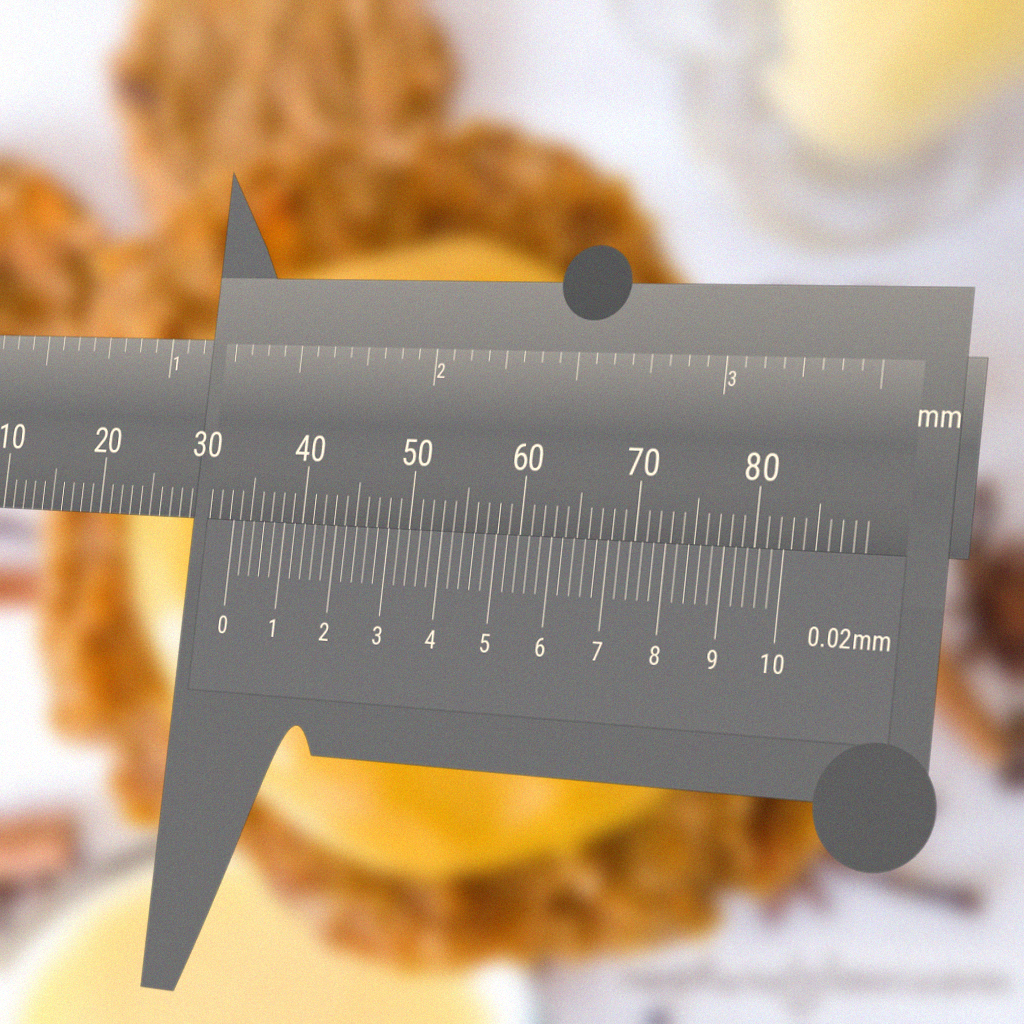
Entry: 33.4mm
